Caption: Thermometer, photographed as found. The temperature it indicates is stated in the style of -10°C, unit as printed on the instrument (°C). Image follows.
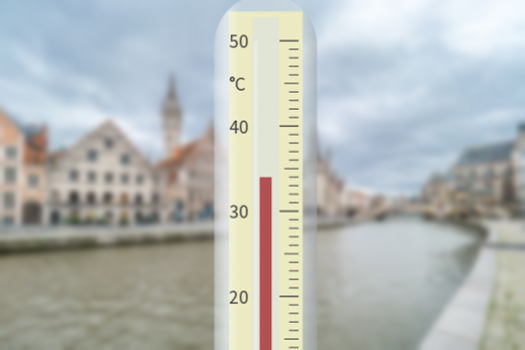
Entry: 34°C
